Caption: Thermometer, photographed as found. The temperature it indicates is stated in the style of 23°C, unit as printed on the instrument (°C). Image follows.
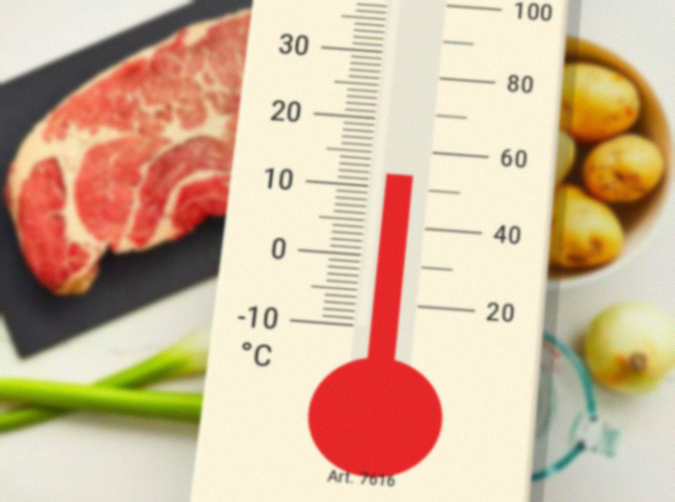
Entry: 12°C
